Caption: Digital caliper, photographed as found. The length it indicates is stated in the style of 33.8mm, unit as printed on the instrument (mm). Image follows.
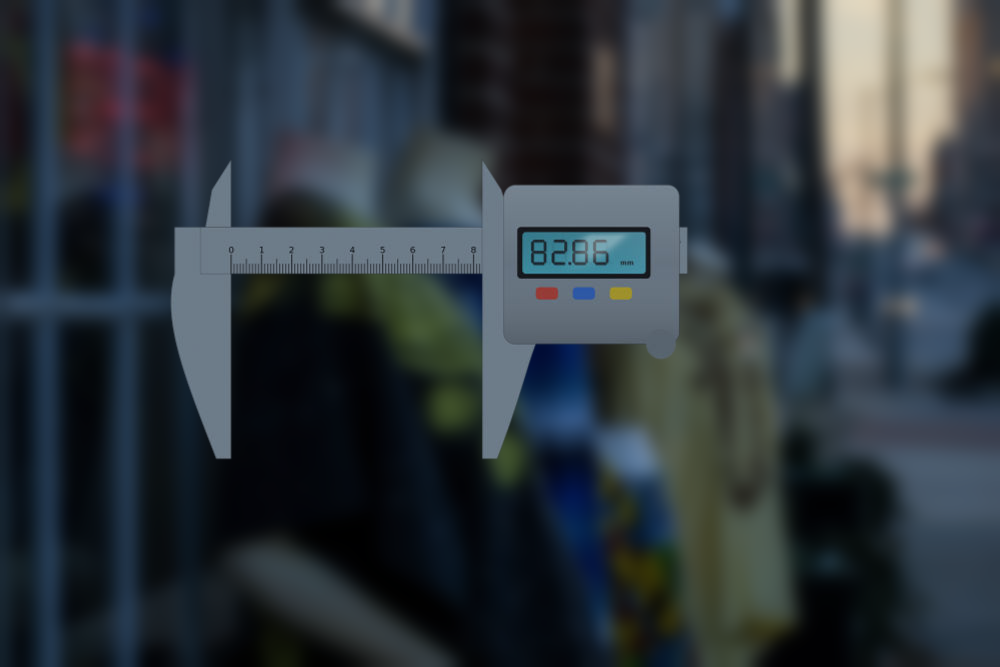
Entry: 82.86mm
